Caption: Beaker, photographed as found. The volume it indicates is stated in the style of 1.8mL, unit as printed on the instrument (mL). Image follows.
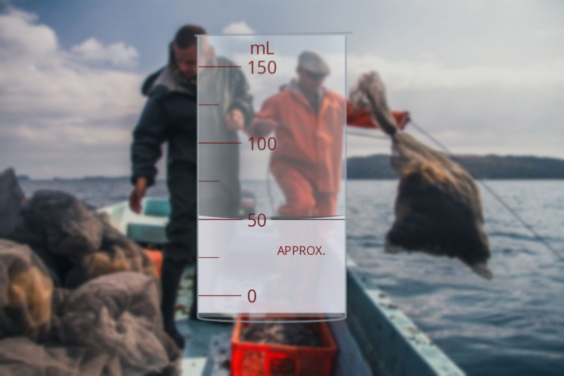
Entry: 50mL
